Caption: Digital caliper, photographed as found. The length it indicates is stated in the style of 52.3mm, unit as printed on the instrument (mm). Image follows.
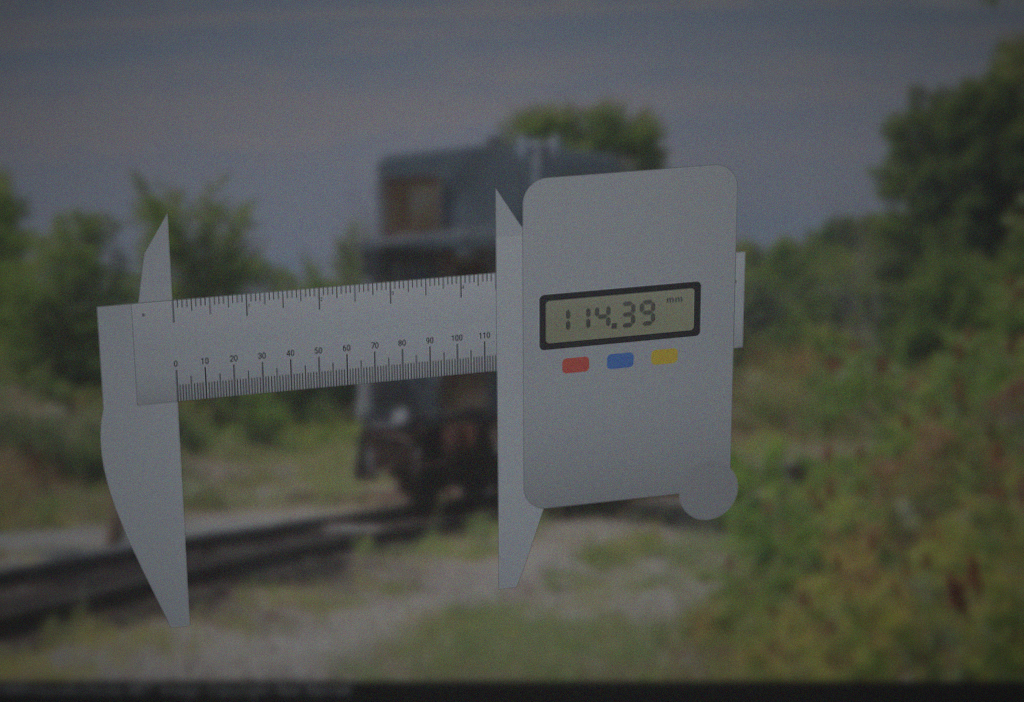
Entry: 114.39mm
